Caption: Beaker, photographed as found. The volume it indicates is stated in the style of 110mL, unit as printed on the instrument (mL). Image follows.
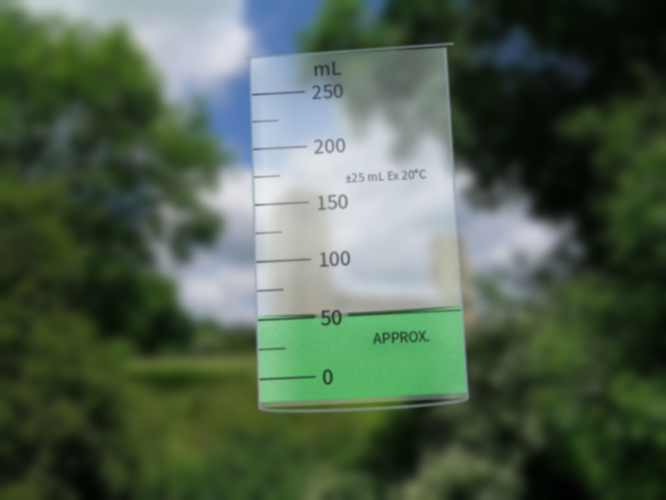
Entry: 50mL
